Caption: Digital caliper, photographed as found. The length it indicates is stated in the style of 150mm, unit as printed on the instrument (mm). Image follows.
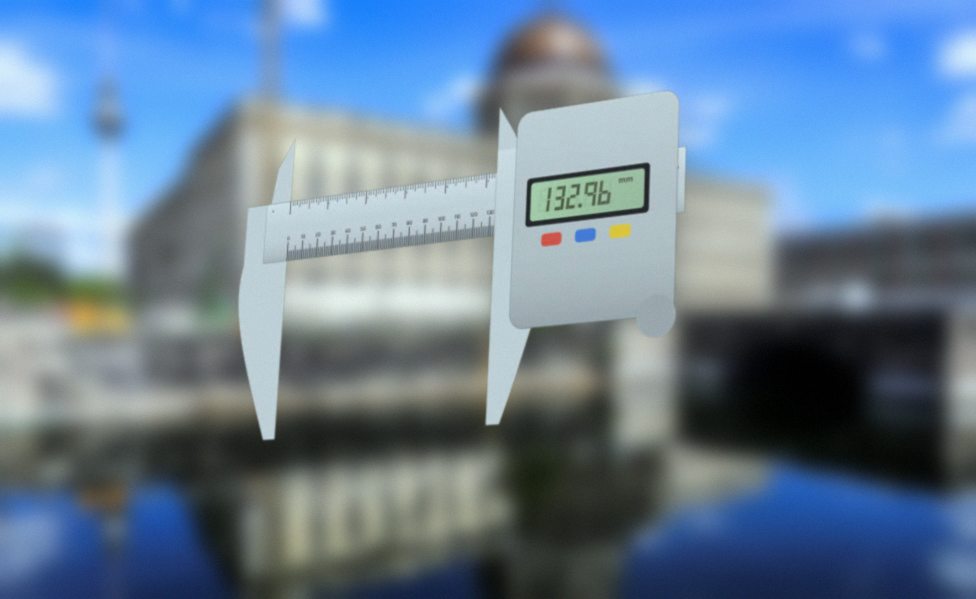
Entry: 132.96mm
